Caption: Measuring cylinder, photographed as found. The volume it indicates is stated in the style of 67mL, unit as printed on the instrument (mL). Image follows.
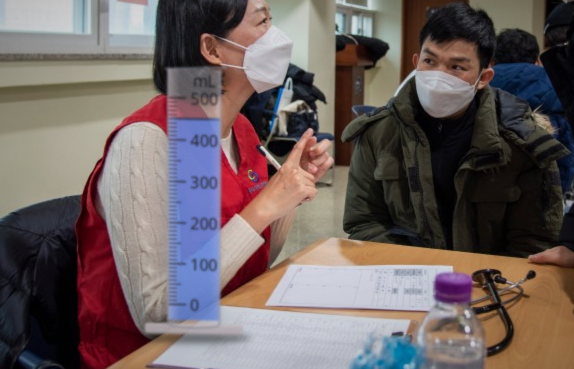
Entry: 450mL
